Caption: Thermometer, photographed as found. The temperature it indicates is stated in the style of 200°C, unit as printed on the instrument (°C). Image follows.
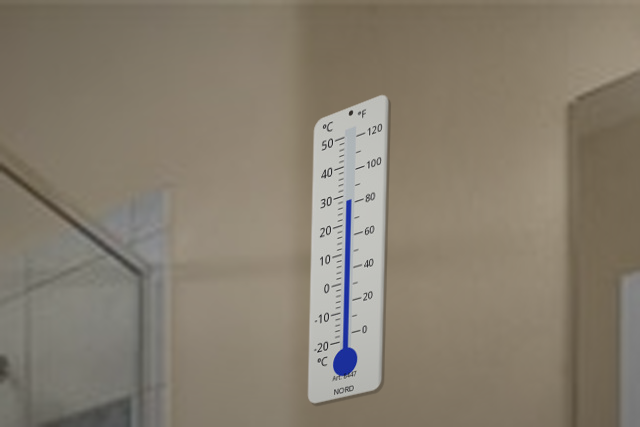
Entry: 28°C
